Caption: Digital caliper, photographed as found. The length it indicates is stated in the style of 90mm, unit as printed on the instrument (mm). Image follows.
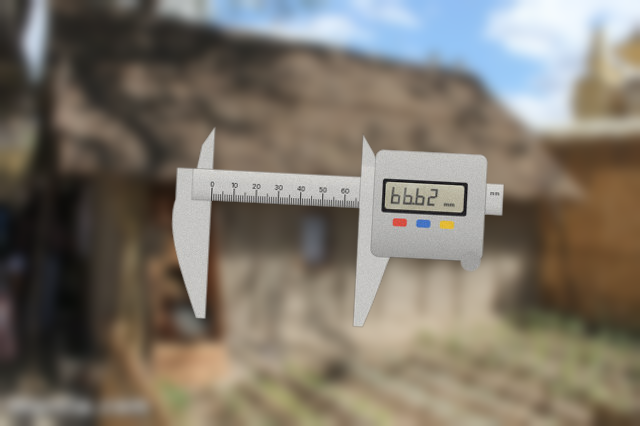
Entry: 66.62mm
